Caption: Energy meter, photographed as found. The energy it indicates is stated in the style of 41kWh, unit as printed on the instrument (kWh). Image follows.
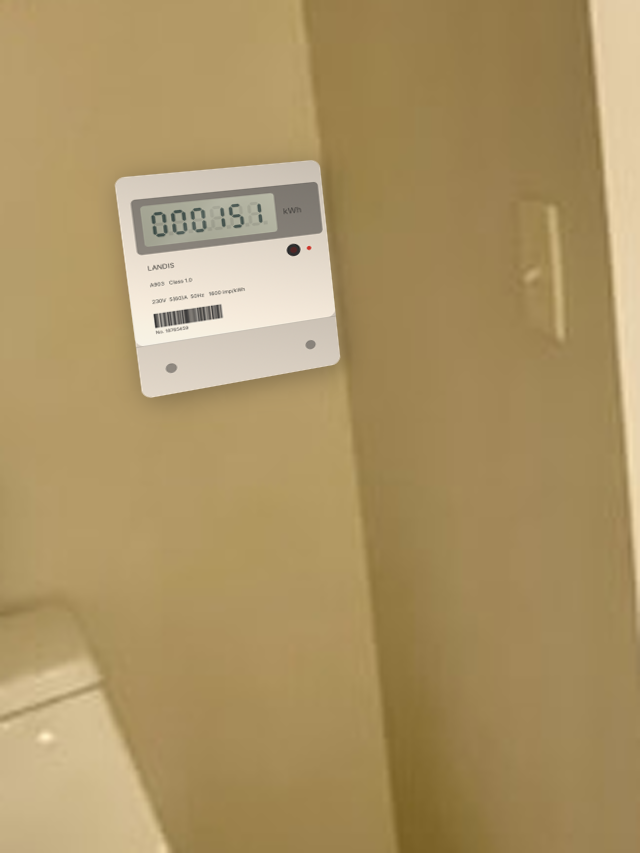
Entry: 151kWh
